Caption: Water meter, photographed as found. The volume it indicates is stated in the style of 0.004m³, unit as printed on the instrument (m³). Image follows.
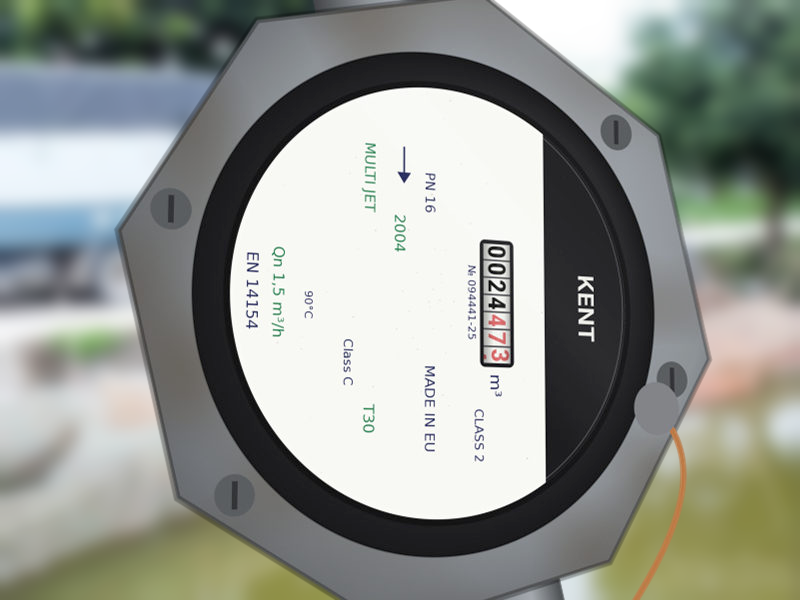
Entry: 24.473m³
